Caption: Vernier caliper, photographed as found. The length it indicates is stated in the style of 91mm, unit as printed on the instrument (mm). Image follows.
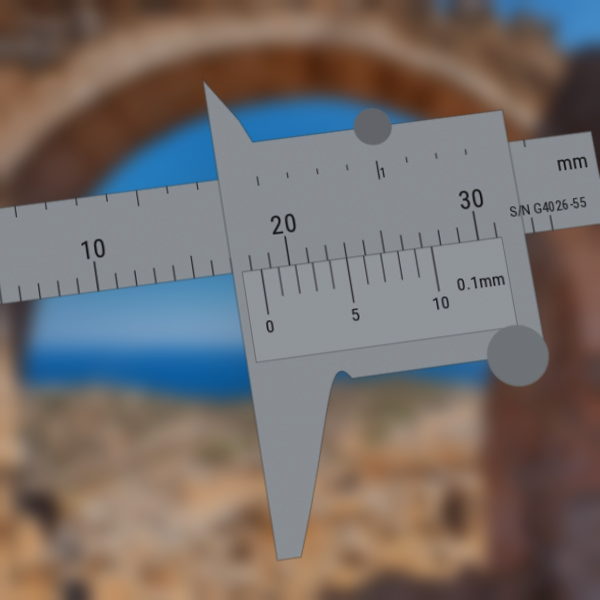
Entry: 18.5mm
